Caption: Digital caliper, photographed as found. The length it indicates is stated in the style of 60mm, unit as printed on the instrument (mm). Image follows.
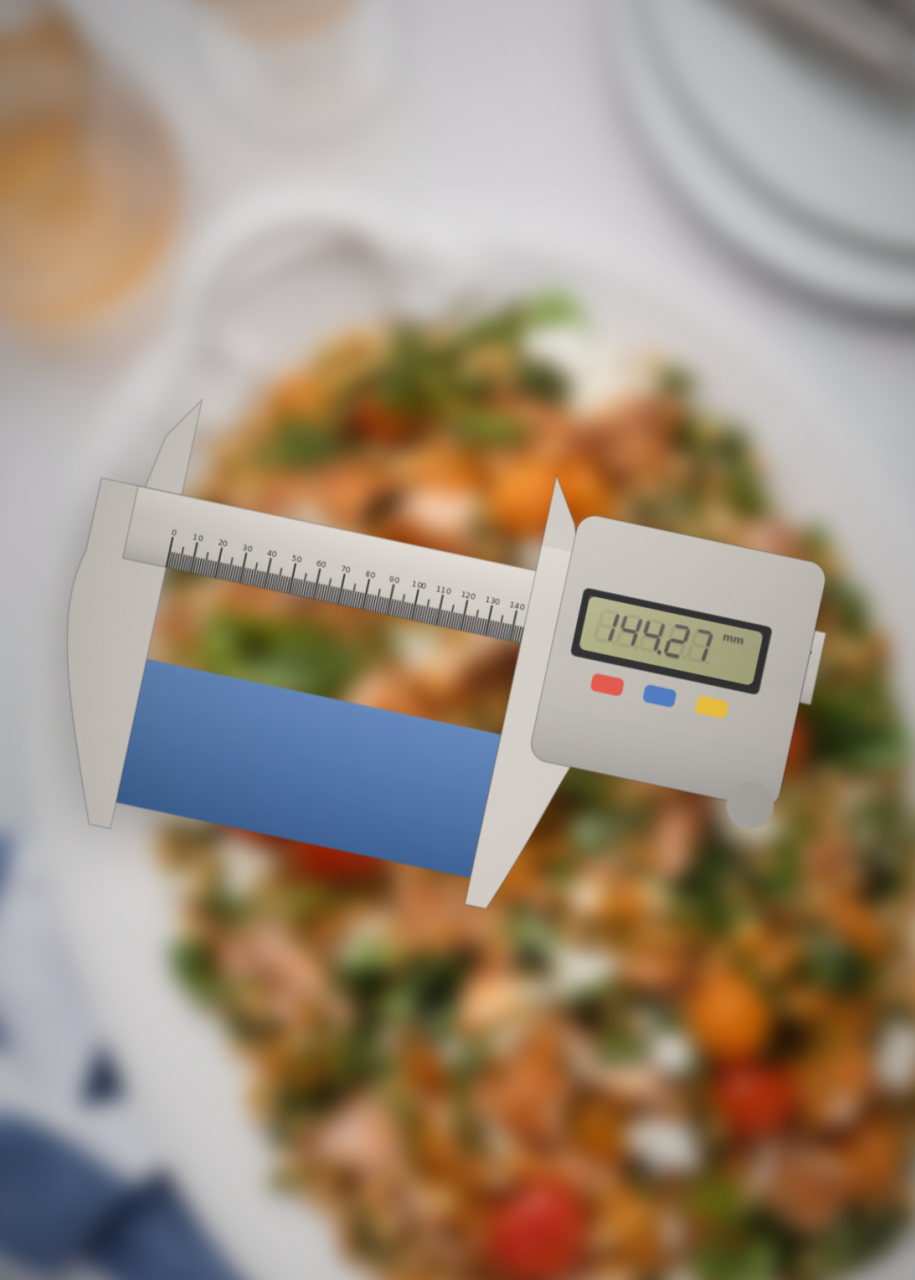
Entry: 144.27mm
